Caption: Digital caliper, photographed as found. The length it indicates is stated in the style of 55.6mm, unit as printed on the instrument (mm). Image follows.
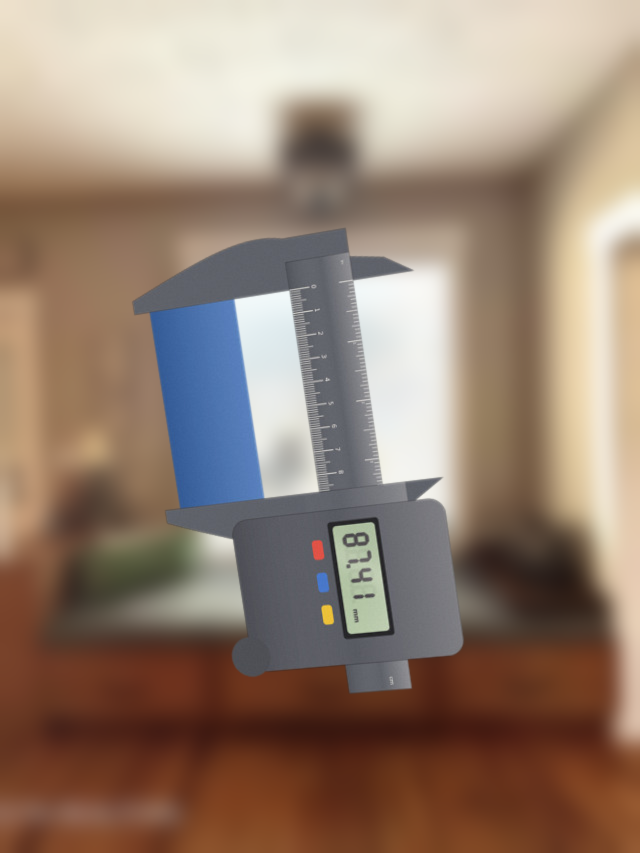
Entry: 87.41mm
